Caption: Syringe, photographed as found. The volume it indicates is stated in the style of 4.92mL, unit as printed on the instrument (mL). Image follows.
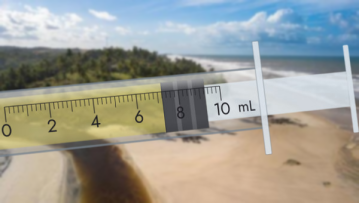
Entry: 7.2mL
